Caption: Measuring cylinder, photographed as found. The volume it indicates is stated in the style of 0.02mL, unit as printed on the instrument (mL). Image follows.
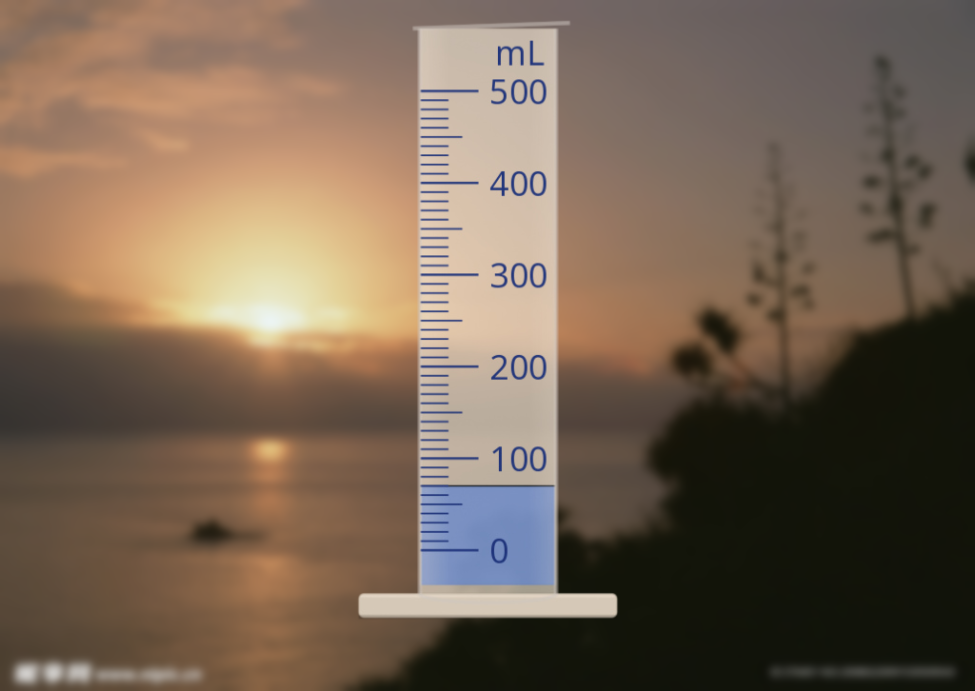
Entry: 70mL
